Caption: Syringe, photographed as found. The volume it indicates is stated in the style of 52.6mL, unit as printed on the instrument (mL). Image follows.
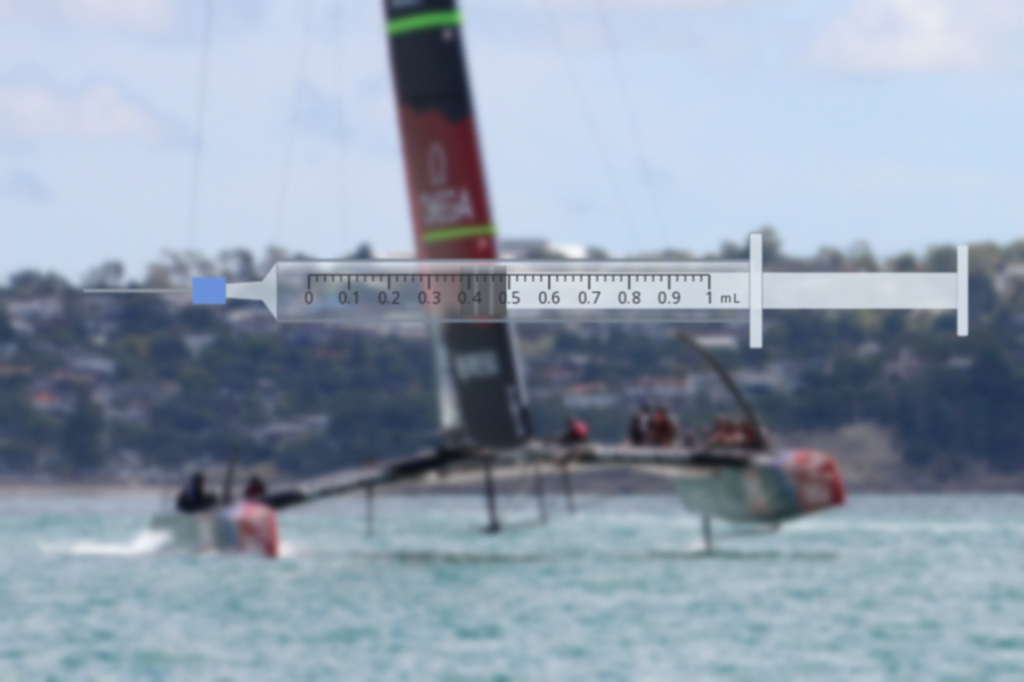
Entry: 0.38mL
